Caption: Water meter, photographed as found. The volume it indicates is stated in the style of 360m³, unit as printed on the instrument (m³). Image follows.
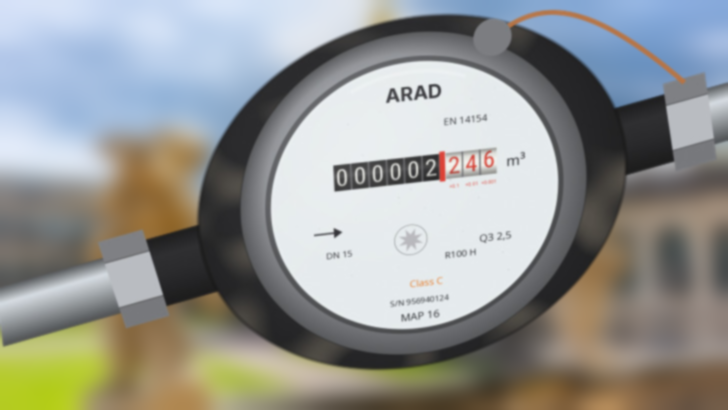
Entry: 2.246m³
